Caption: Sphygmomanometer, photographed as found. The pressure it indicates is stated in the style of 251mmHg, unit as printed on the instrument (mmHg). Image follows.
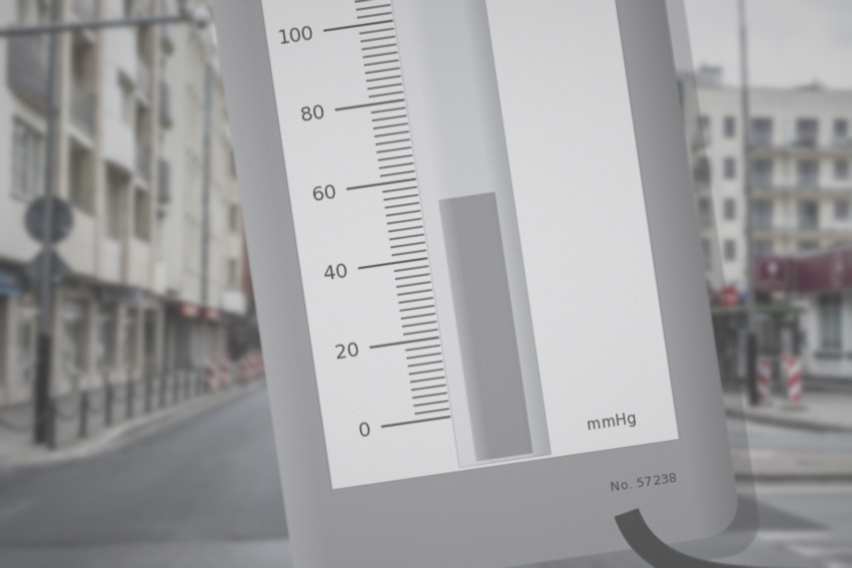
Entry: 54mmHg
